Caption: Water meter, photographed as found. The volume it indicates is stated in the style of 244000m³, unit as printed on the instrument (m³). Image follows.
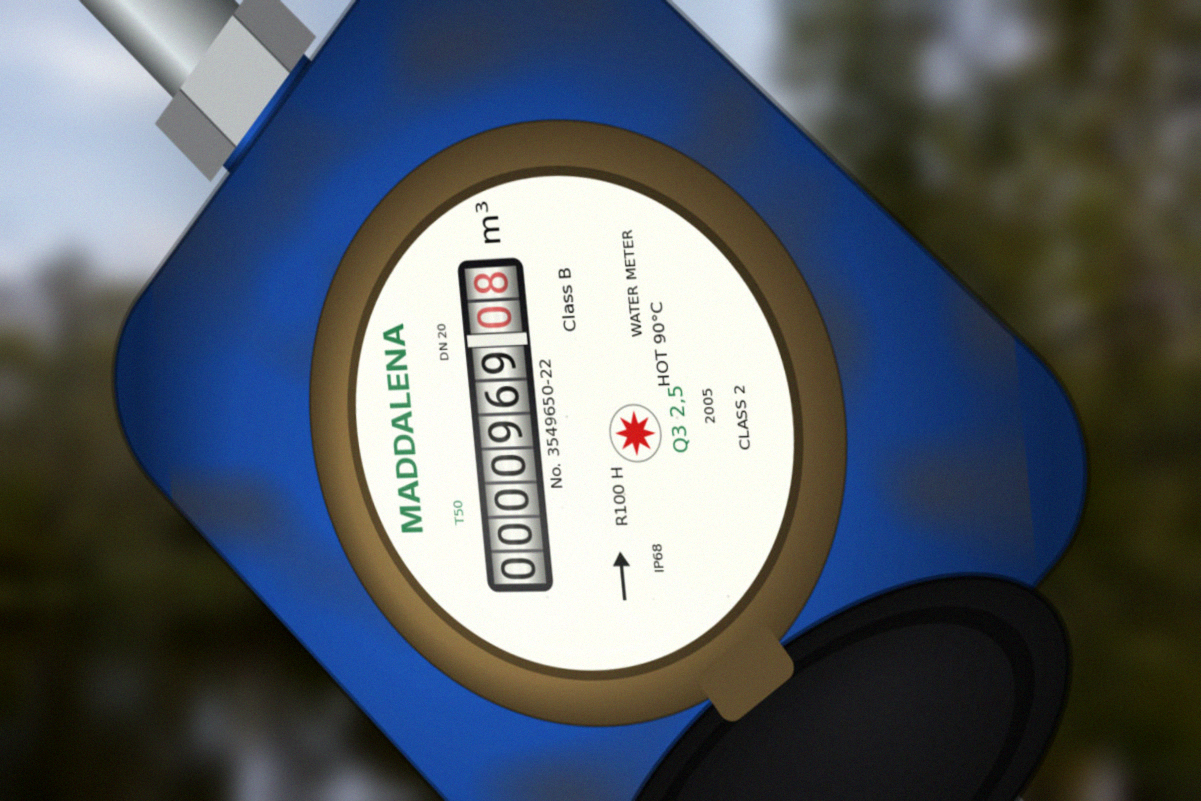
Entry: 969.08m³
